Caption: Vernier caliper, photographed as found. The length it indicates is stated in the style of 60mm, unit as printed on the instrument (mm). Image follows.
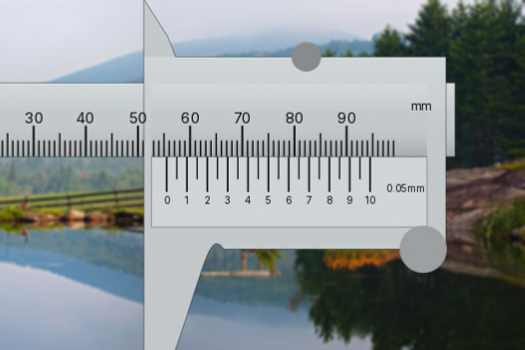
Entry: 55.5mm
